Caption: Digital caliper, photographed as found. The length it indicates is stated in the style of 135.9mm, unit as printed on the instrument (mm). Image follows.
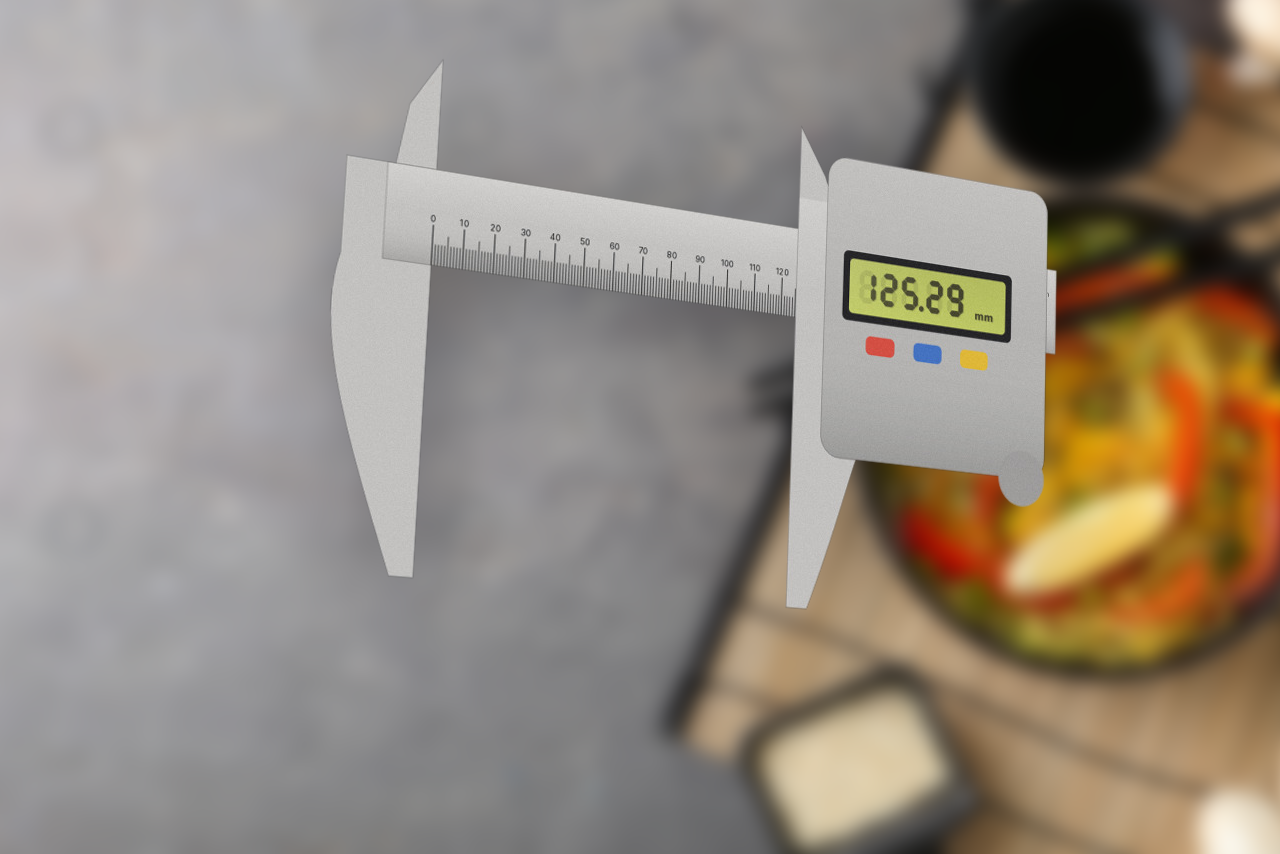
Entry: 125.29mm
